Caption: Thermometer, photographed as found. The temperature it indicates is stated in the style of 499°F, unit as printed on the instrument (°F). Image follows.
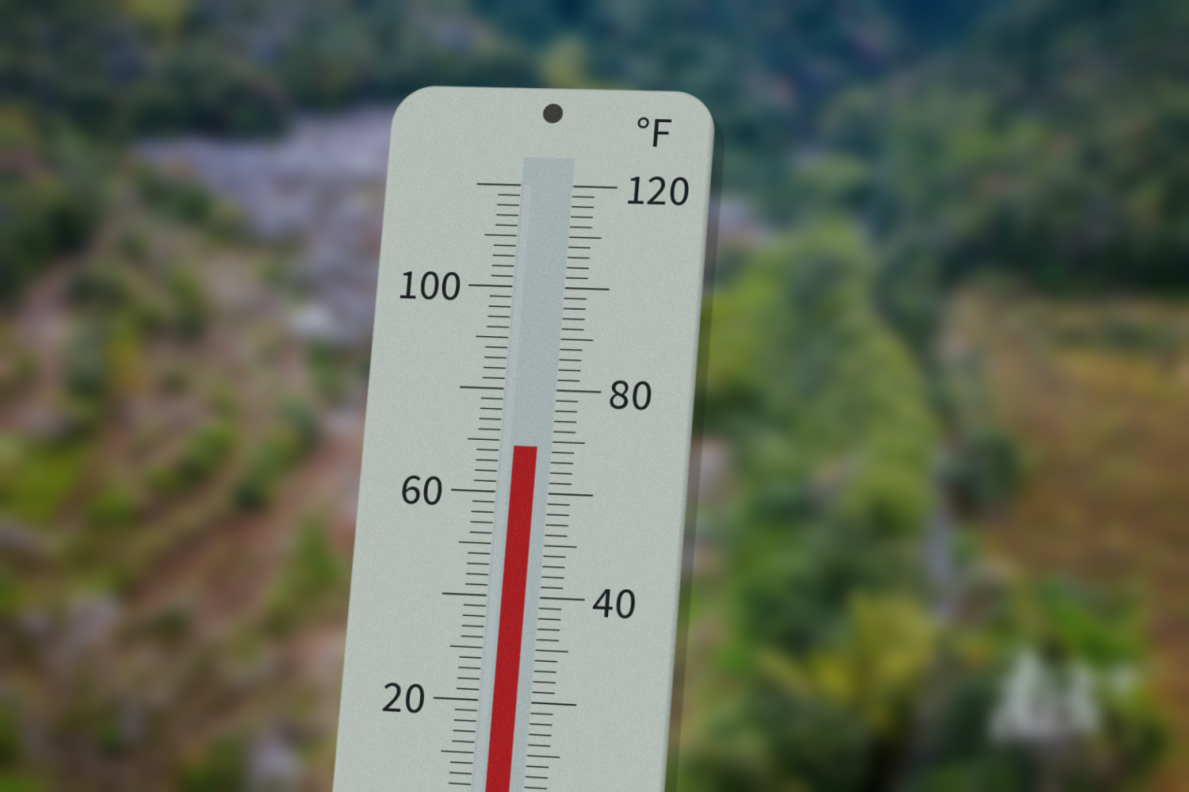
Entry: 69°F
